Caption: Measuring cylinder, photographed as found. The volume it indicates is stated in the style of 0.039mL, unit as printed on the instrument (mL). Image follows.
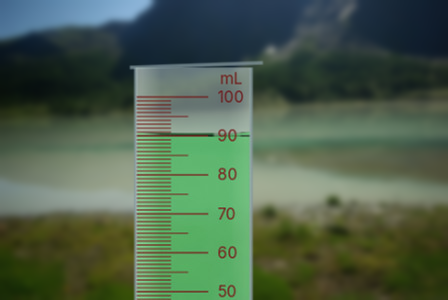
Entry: 90mL
